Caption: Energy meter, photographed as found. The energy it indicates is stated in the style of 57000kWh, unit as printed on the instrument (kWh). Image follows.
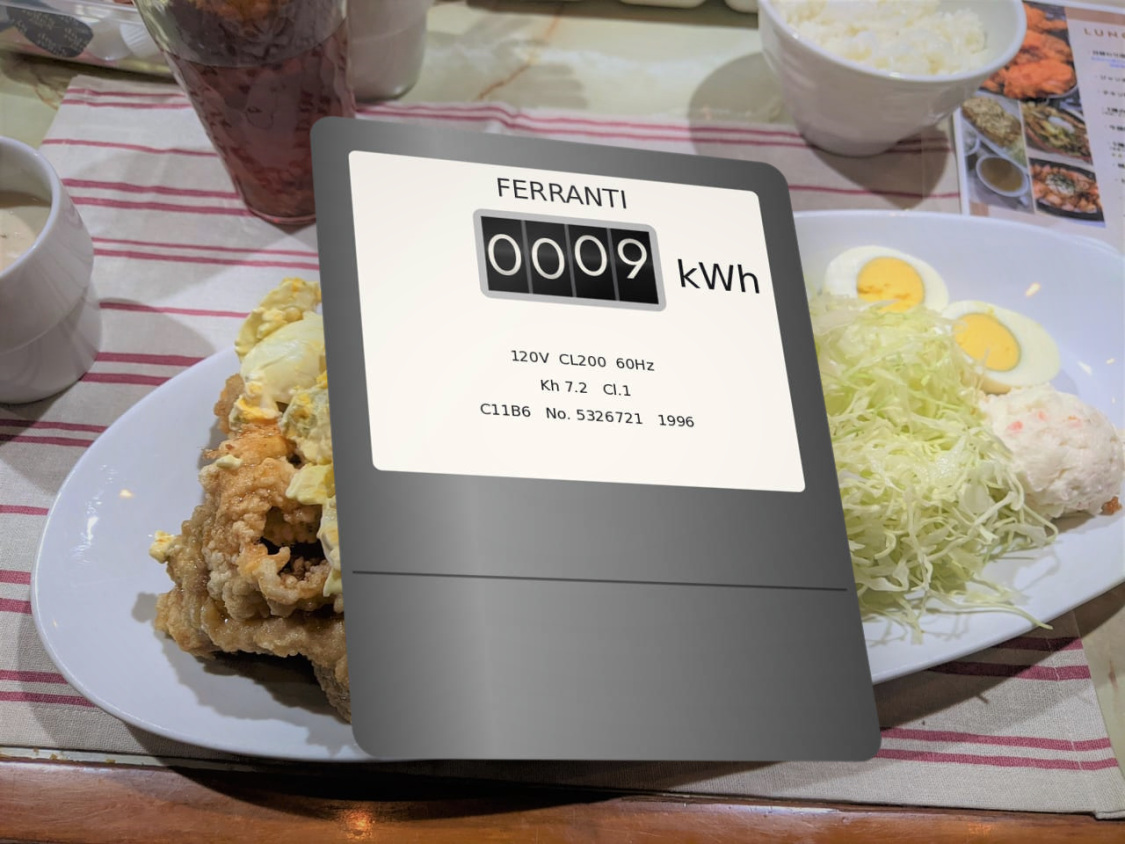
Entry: 9kWh
